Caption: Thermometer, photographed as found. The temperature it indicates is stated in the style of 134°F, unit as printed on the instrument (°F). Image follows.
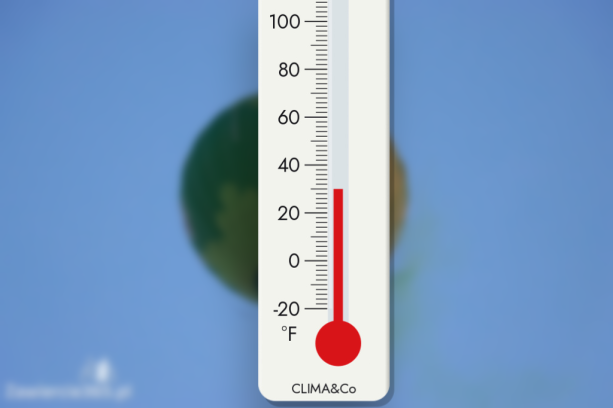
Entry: 30°F
